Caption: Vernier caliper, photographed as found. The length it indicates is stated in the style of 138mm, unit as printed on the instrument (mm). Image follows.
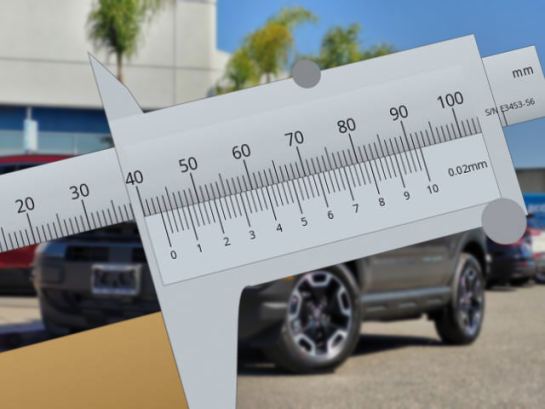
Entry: 43.0mm
